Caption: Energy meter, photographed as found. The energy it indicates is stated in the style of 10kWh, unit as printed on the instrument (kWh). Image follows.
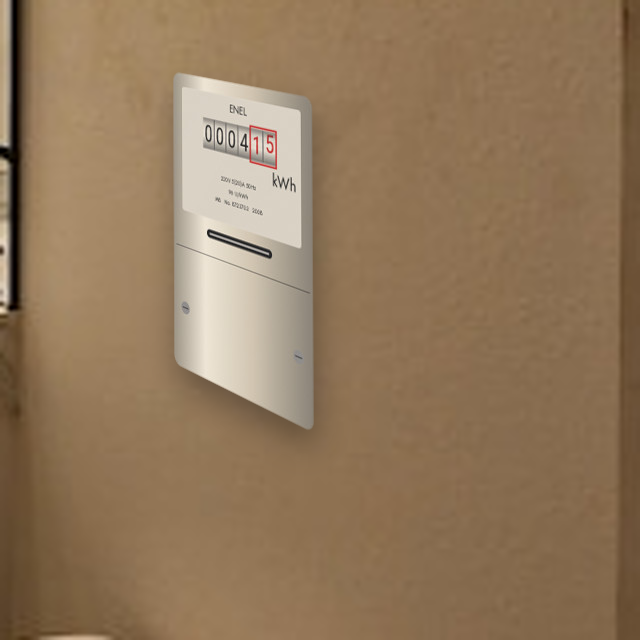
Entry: 4.15kWh
